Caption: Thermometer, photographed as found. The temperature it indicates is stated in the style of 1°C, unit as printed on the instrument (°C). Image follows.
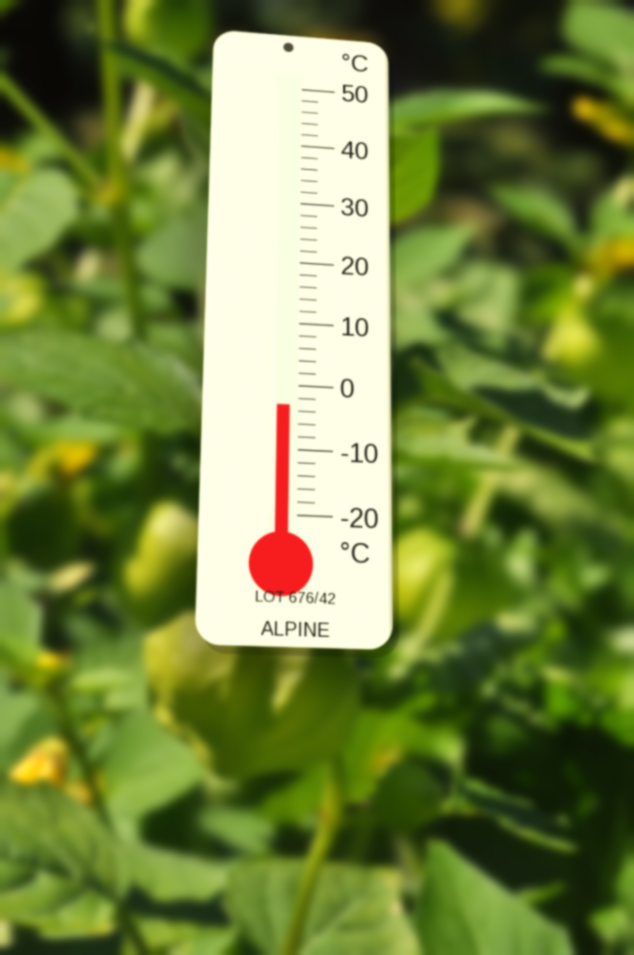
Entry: -3°C
